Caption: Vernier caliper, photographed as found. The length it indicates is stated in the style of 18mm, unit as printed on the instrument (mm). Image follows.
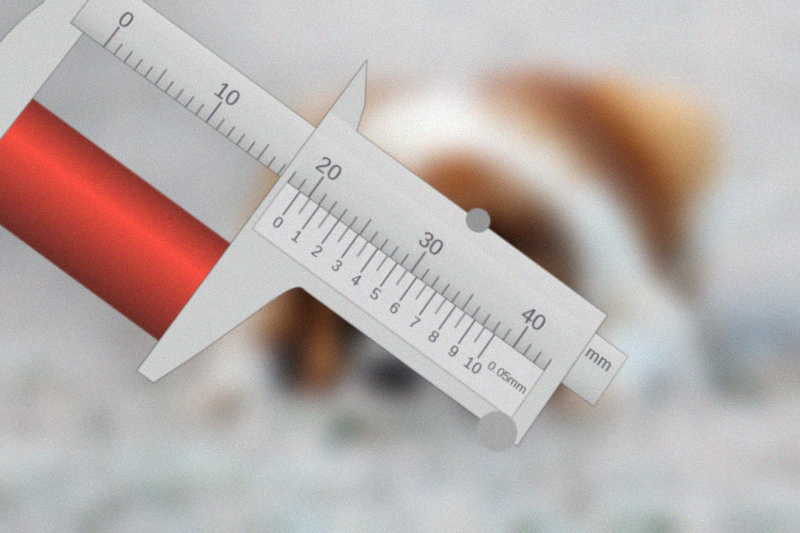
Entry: 19.2mm
